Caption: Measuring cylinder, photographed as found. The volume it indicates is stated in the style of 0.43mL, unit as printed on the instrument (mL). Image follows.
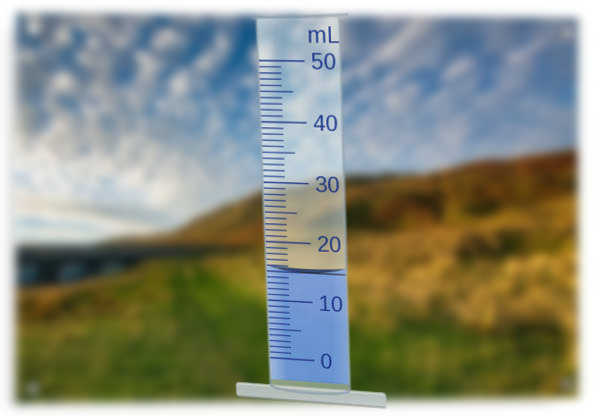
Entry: 15mL
